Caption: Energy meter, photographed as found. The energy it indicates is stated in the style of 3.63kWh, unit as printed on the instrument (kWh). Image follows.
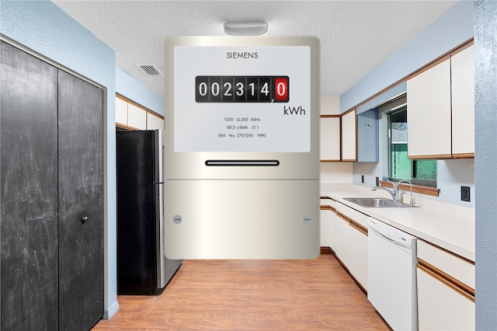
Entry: 2314.0kWh
